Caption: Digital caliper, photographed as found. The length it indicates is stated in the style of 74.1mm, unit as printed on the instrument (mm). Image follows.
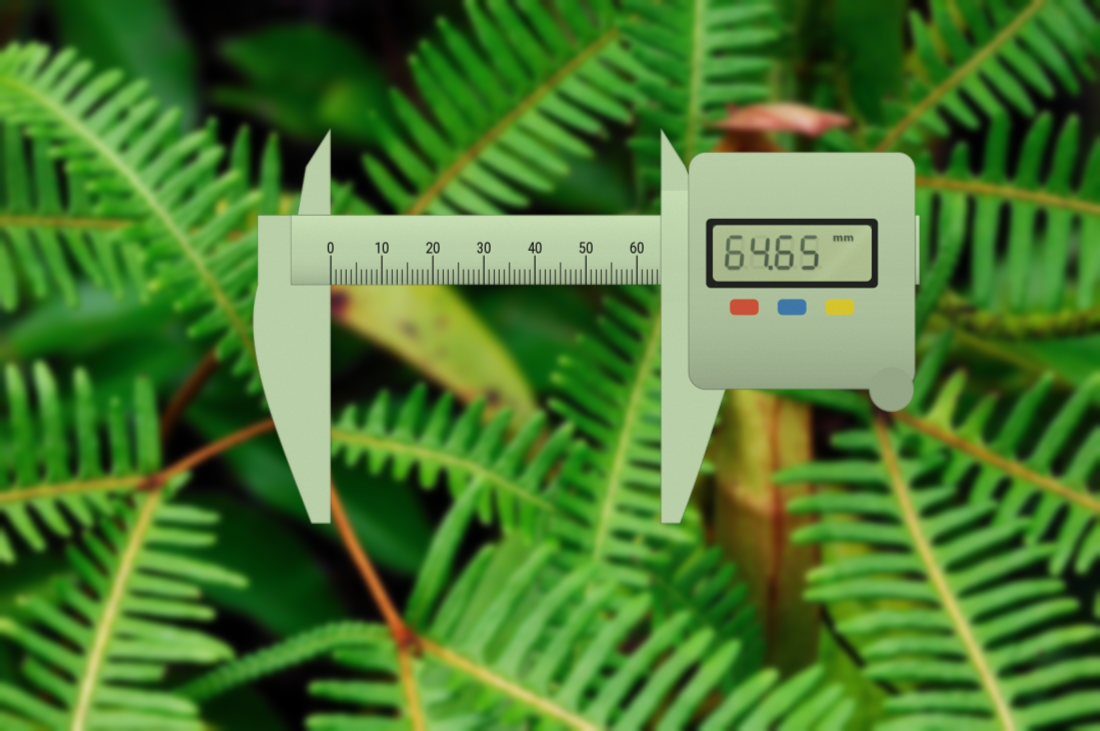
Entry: 64.65mm
